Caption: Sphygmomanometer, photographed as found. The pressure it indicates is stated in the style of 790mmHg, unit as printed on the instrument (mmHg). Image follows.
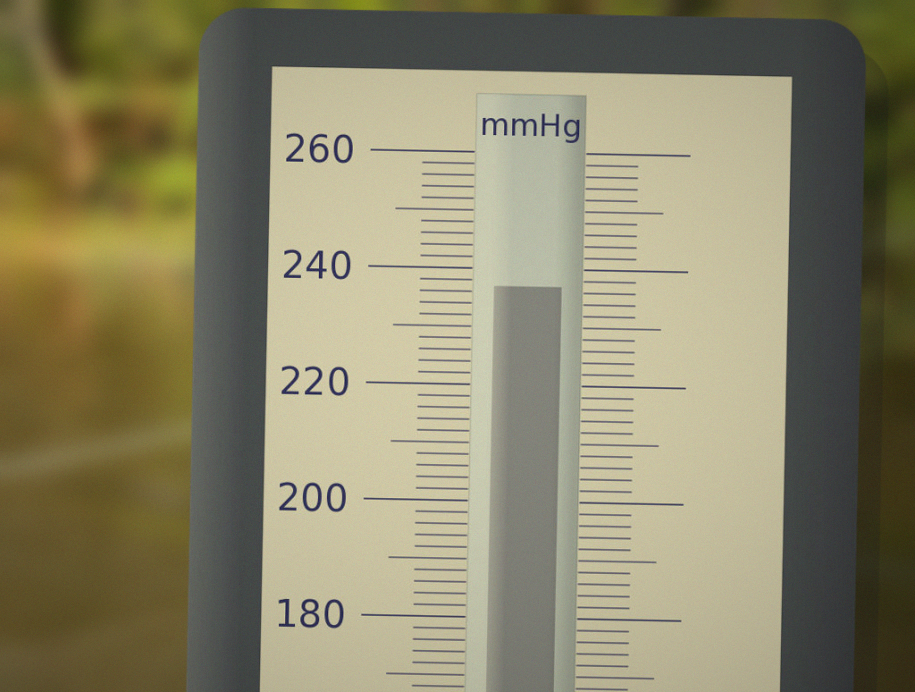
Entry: 237mmHg
